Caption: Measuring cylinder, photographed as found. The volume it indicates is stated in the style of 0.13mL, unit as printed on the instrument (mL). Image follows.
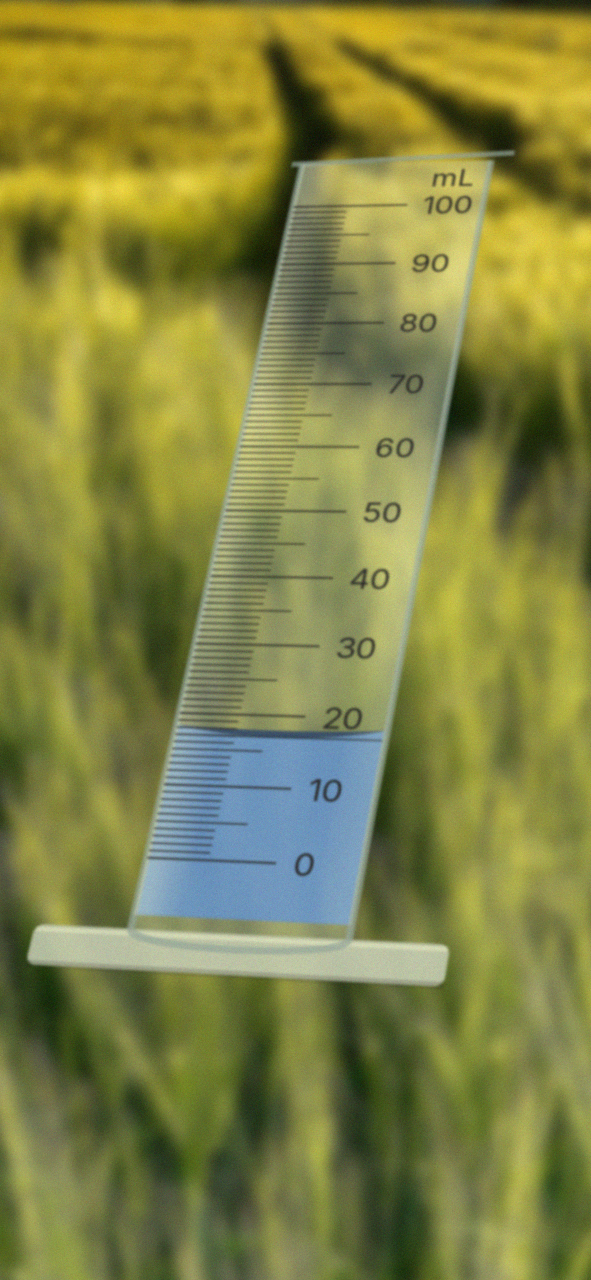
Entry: 17mL
